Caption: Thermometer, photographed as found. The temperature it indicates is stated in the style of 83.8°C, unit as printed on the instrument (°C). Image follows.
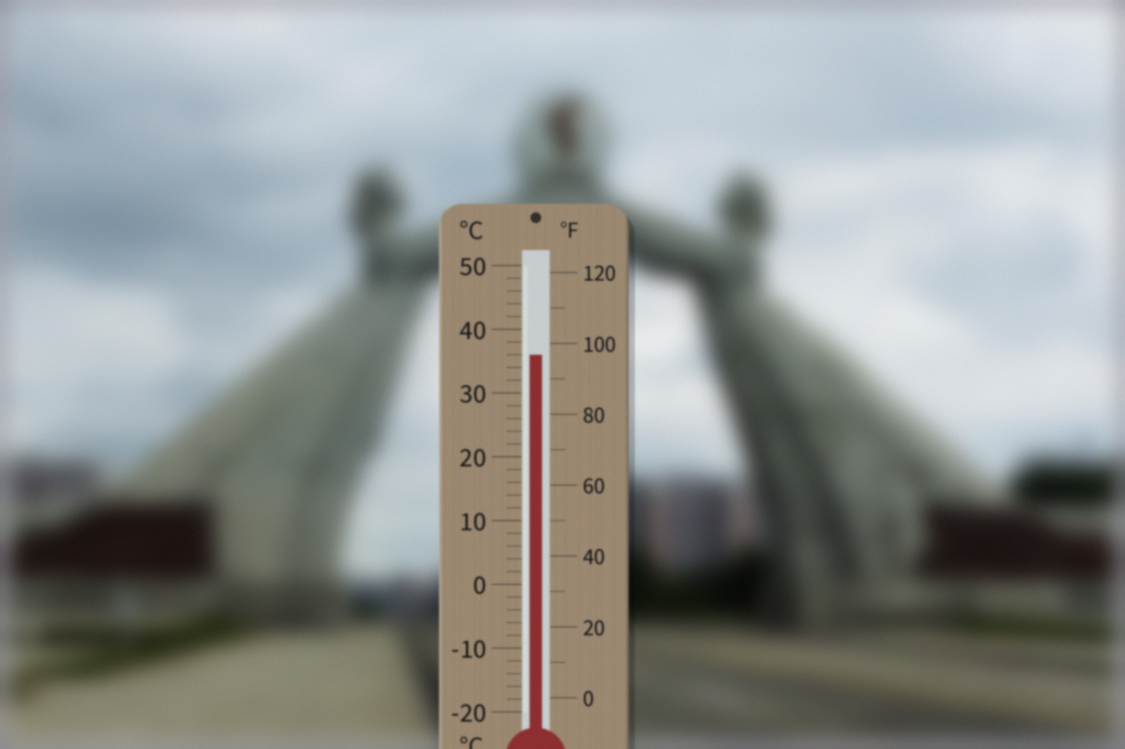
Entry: 36°C
